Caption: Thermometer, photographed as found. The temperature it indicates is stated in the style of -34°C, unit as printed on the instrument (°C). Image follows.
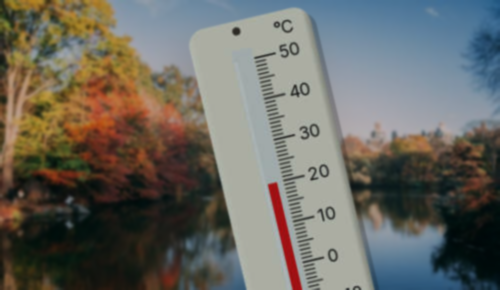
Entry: 20°C
